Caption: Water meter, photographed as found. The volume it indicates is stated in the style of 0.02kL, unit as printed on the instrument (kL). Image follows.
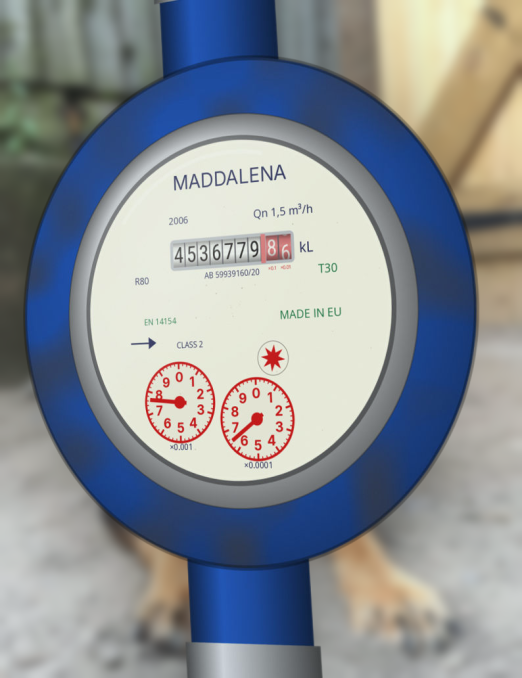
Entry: 4536779.8576kL
